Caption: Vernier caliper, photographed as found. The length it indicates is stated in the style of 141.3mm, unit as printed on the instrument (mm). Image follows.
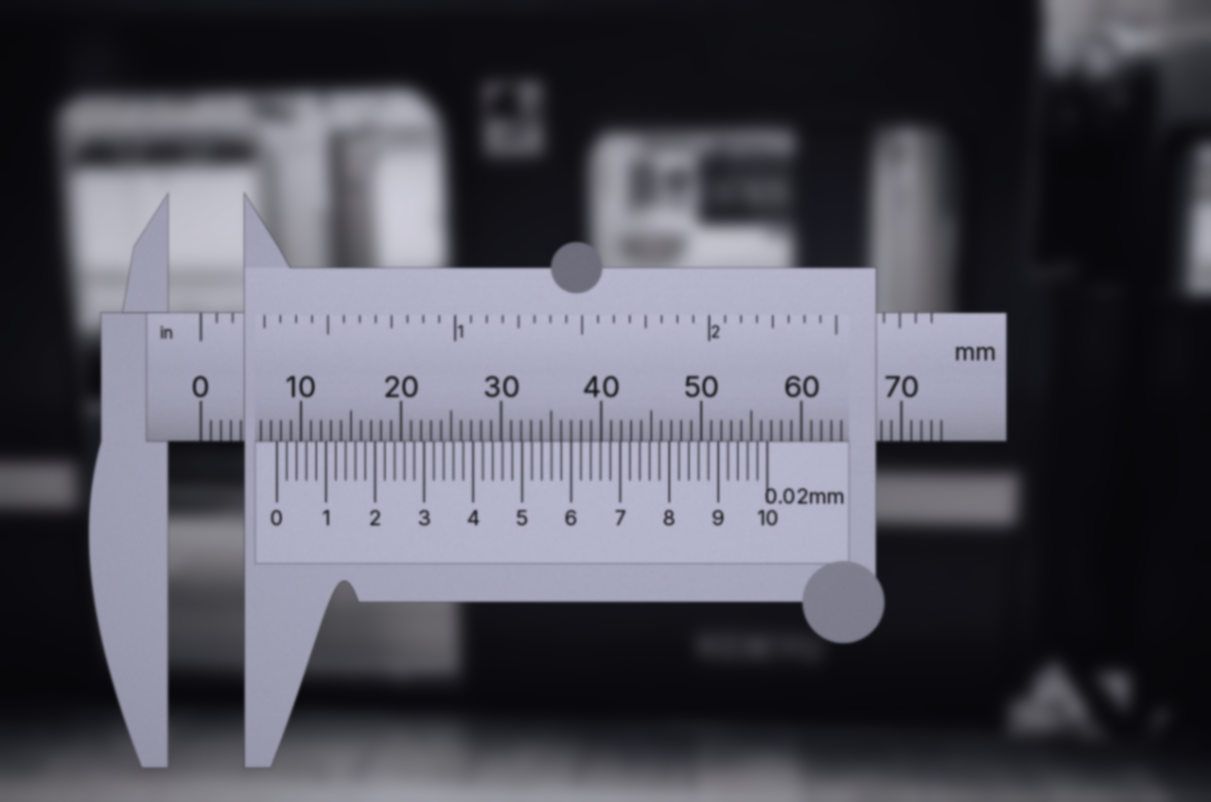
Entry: 7.6mm
